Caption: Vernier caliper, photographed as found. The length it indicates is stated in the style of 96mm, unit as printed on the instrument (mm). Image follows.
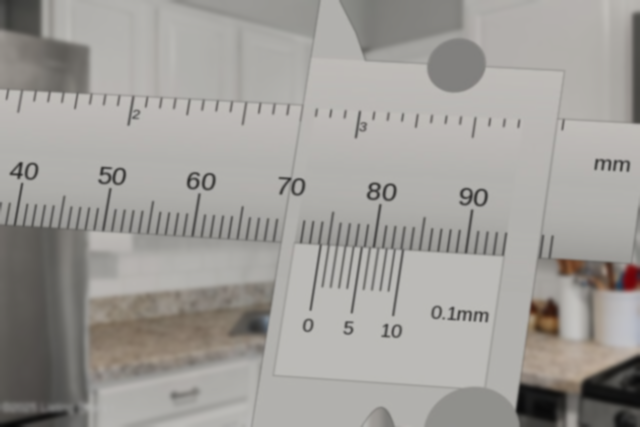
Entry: 74.2mm
